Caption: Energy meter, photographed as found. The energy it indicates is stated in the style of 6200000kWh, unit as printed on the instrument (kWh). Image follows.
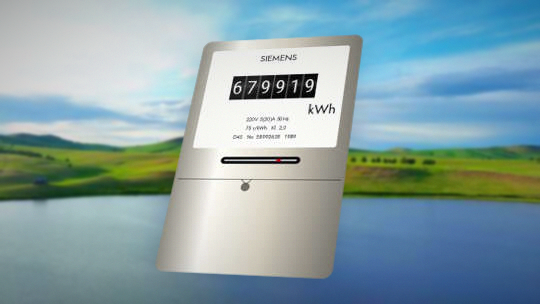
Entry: 679919kWh
